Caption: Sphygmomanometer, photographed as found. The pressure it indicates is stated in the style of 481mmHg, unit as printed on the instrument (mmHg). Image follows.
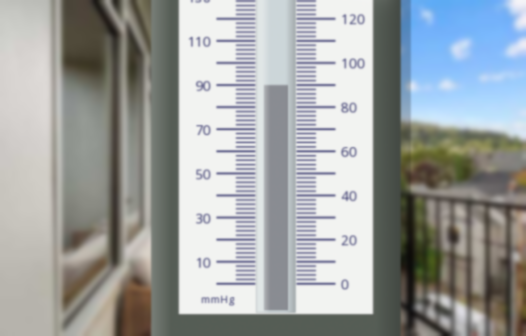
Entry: 90mmHg
